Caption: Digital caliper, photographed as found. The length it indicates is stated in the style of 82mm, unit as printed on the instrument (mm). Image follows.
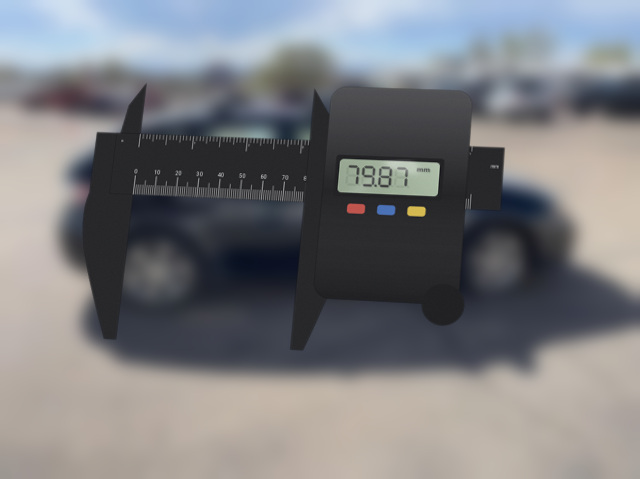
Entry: 79.87mm
